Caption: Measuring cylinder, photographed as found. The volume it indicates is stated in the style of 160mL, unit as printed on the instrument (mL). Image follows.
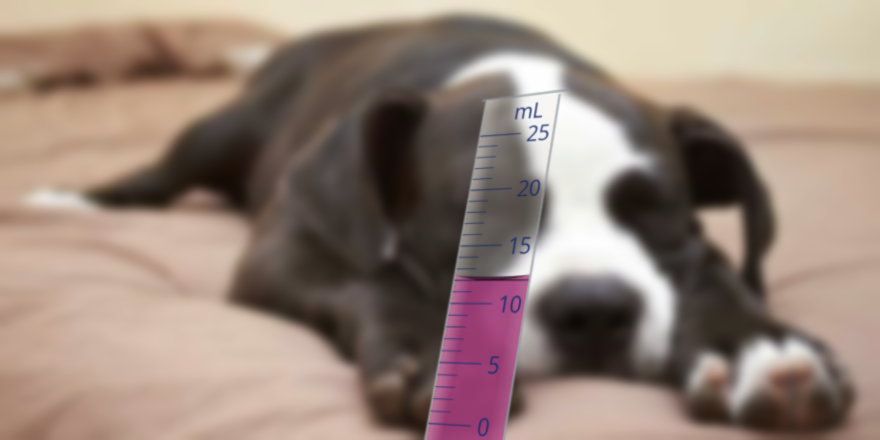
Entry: 12mL
